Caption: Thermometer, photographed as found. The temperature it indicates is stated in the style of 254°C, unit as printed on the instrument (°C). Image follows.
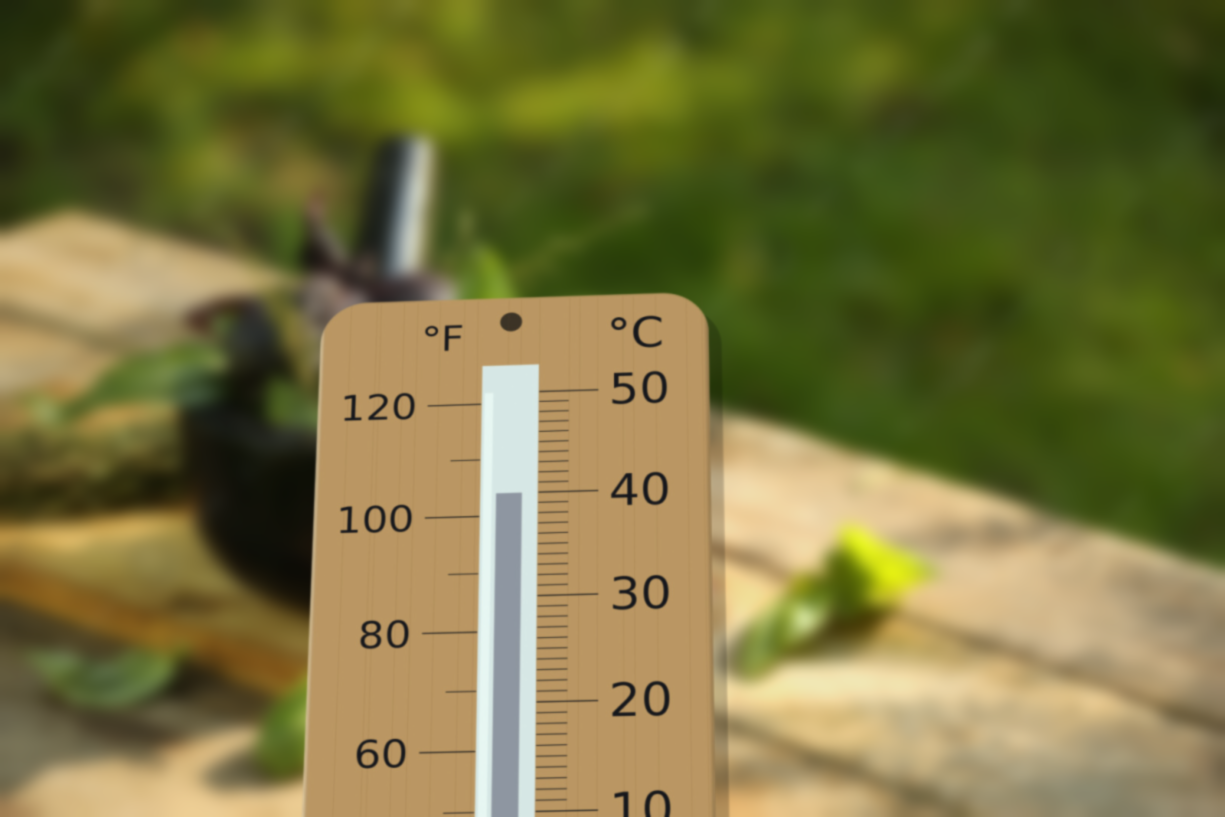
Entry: 40°C
